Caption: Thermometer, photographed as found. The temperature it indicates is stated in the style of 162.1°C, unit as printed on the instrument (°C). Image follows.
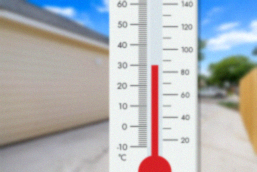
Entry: 30°C
